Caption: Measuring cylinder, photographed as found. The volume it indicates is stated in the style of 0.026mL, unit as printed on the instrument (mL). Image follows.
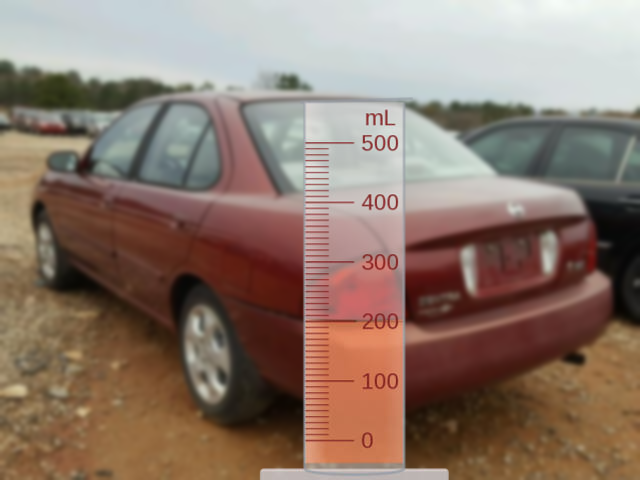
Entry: 200mL
